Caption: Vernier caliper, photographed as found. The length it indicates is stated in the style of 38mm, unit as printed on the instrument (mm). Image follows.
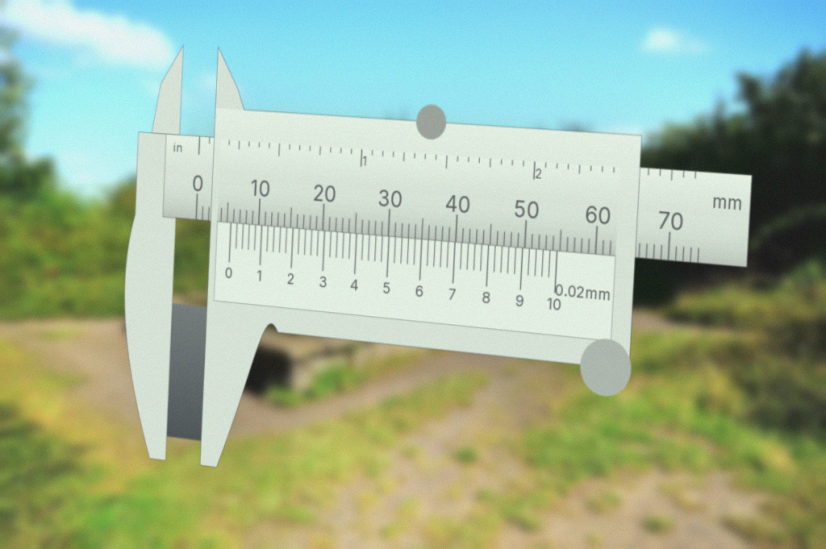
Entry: 5.6mm
